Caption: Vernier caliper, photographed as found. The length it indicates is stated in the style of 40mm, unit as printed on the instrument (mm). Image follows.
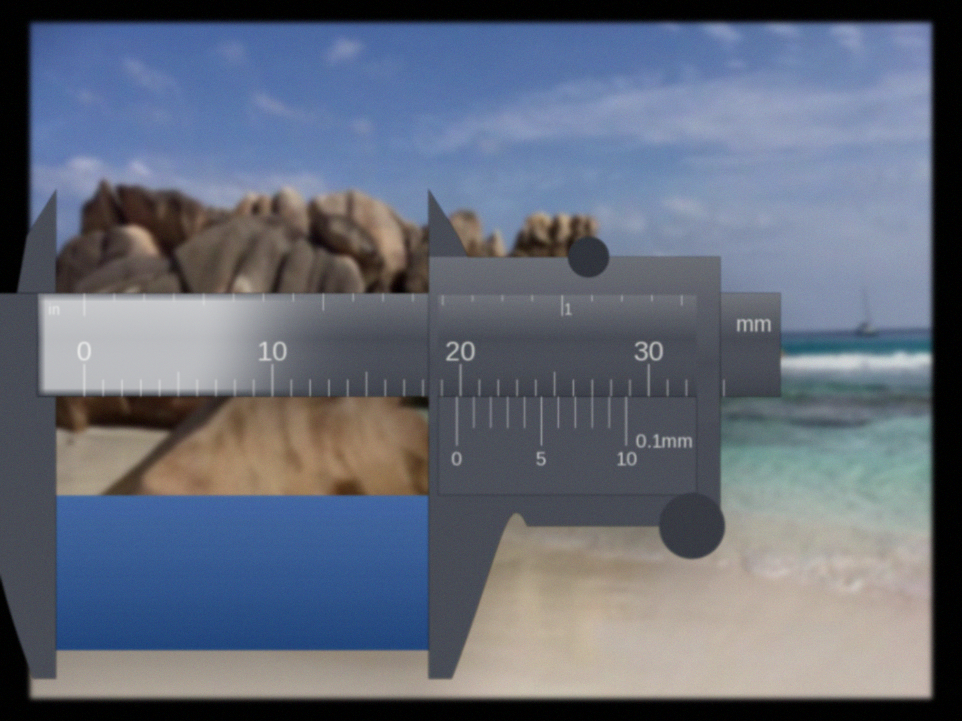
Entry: 19.8mm
